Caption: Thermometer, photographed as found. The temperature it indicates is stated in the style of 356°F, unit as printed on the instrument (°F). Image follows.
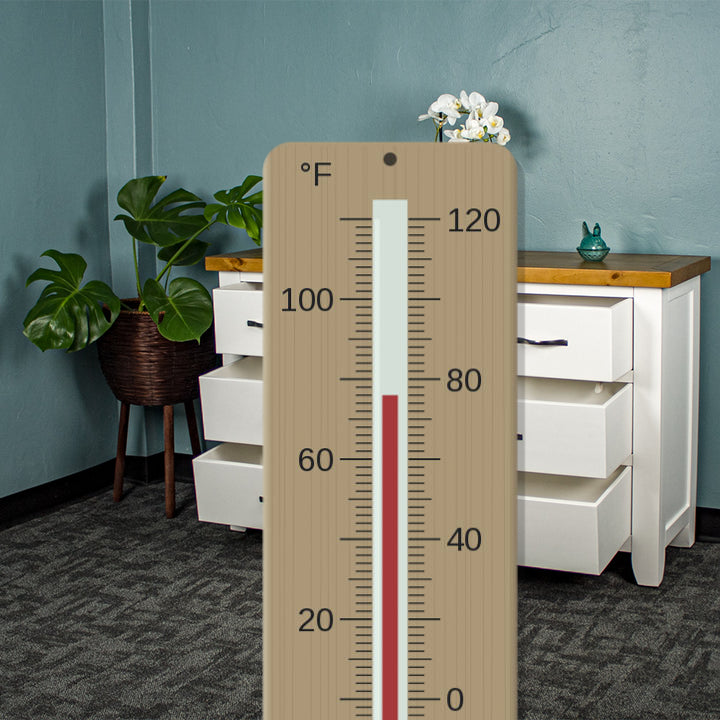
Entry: 76°F
